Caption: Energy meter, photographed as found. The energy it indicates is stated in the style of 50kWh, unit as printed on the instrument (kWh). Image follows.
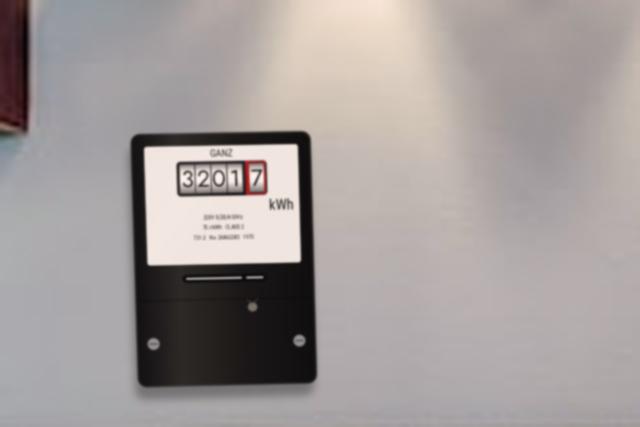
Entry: 3201.7kWh
